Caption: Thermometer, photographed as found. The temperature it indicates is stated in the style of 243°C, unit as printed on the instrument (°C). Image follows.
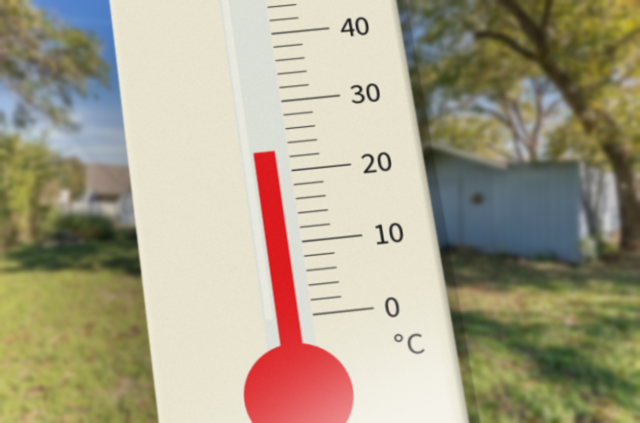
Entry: 23°C
